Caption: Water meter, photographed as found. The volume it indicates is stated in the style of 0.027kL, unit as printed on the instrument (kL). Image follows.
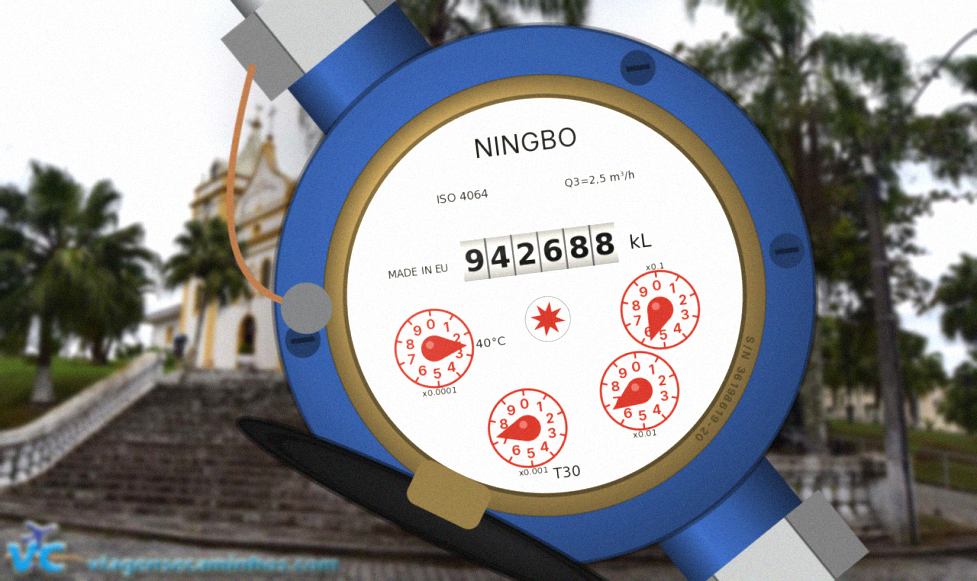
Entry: 942688.5672kL
